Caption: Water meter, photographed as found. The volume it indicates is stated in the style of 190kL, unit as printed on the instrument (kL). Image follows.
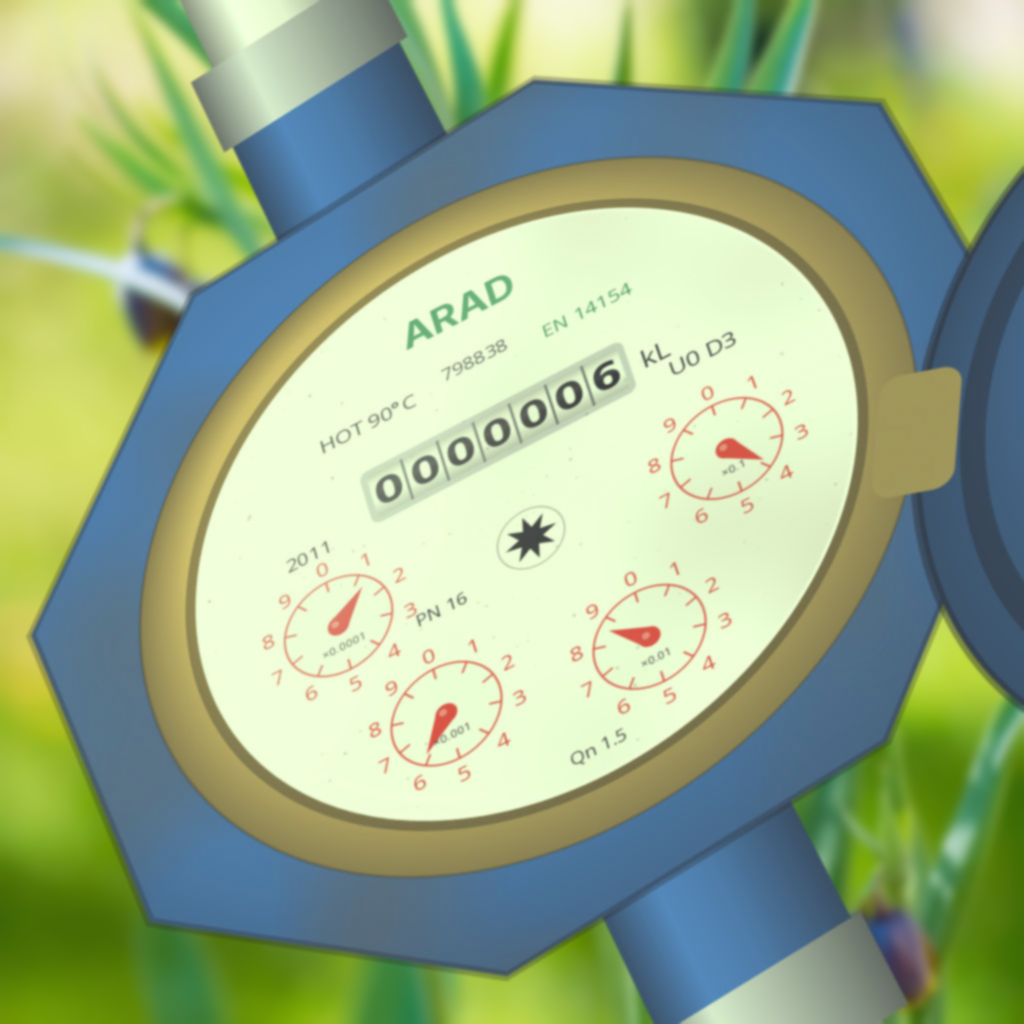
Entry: 6.3861kL
